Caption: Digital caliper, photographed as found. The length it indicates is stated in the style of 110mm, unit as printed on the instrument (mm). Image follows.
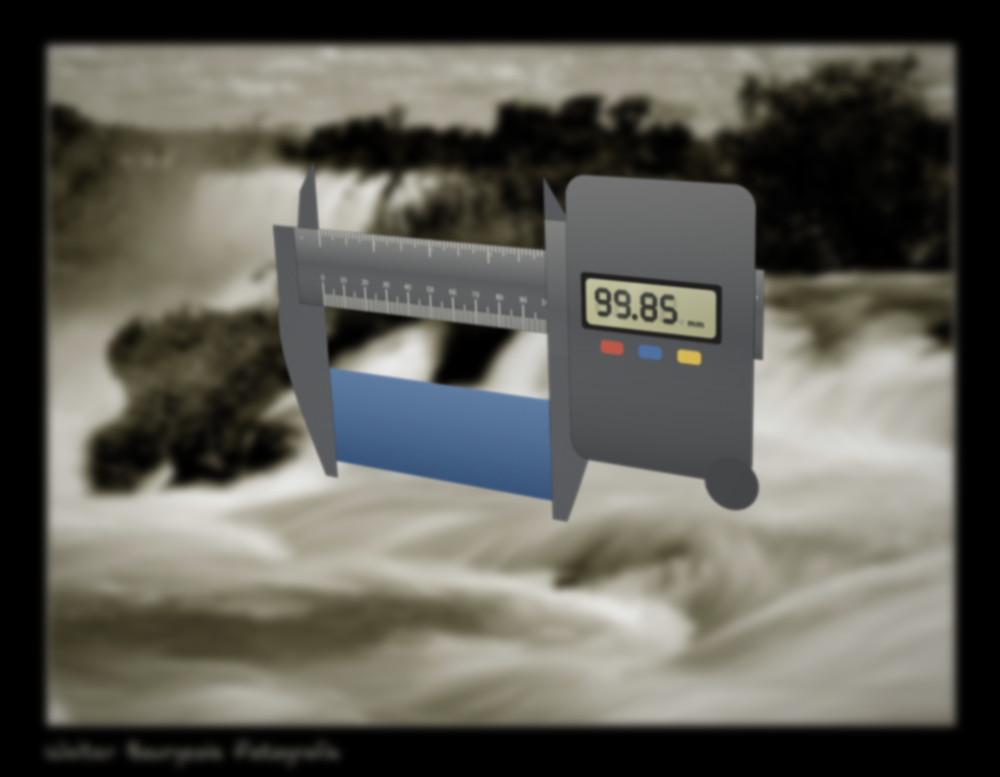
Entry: 99.85mm
